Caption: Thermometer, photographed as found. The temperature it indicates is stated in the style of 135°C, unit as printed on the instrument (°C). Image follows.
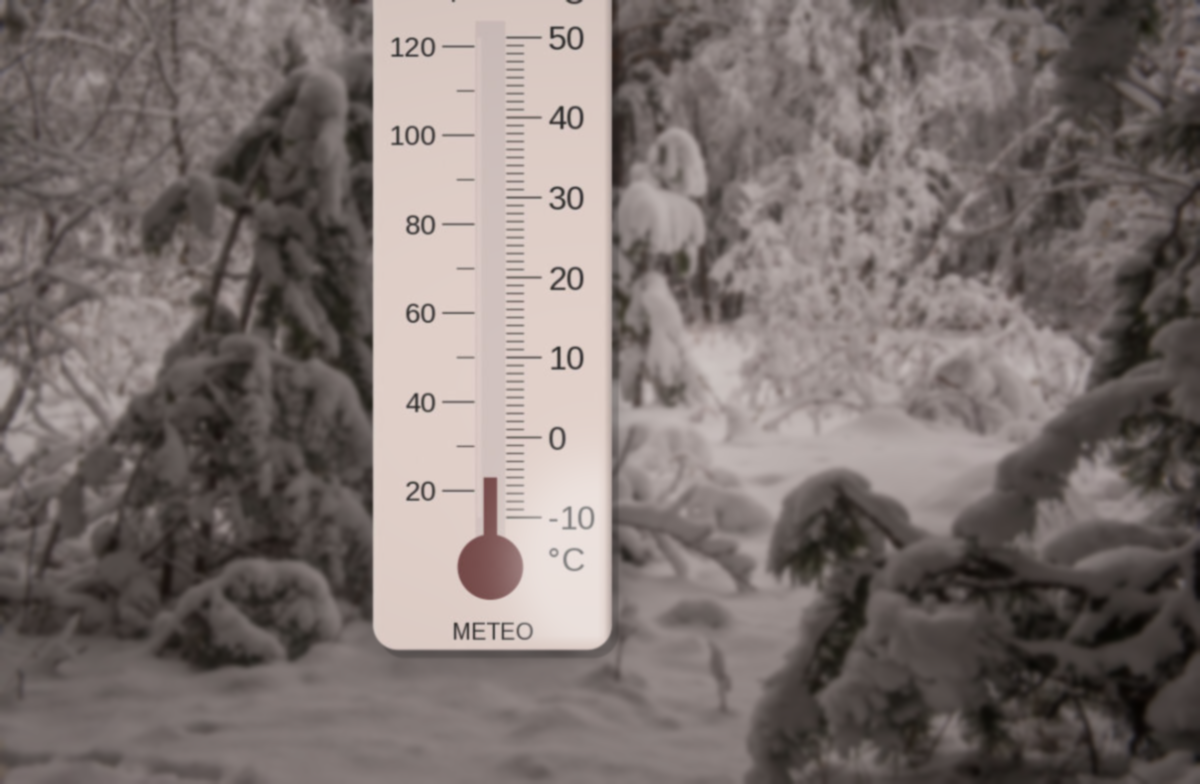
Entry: -5°C
